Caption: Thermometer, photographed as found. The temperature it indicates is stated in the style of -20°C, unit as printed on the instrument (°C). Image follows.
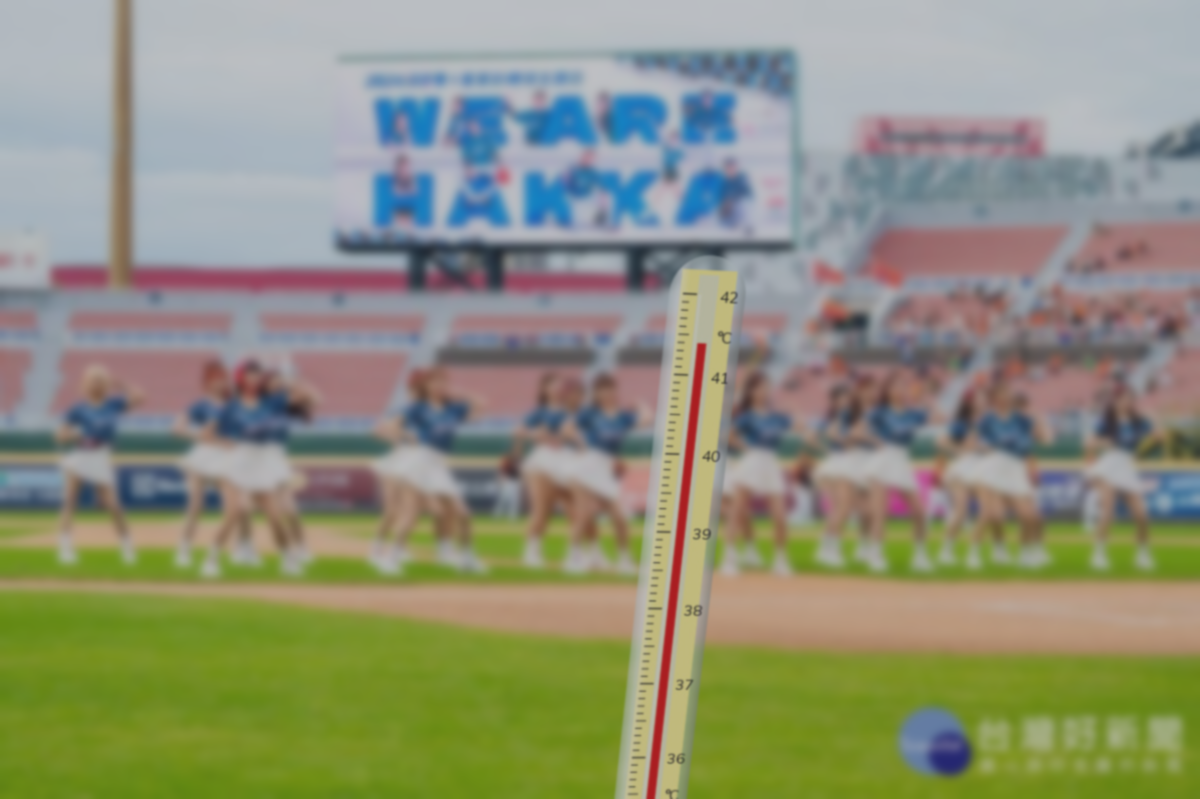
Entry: 41.4°C
